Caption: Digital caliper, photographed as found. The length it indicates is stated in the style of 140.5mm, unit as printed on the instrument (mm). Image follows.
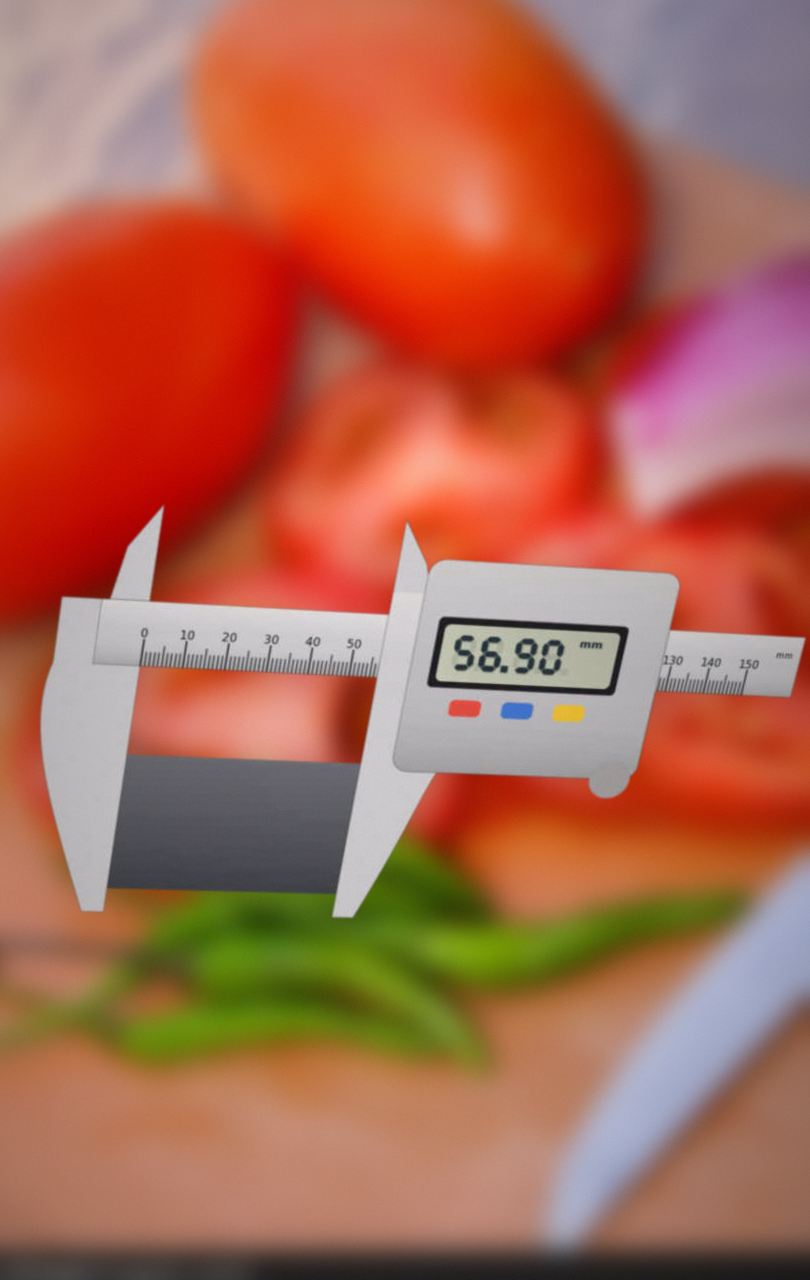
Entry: 56.90mm
